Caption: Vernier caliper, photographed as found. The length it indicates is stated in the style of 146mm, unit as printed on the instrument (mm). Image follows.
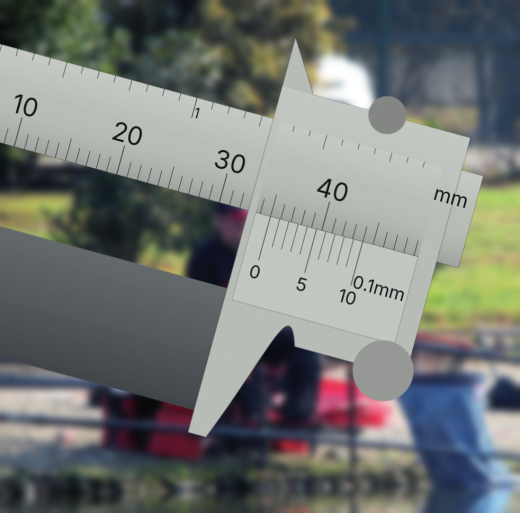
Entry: 35.0mm
